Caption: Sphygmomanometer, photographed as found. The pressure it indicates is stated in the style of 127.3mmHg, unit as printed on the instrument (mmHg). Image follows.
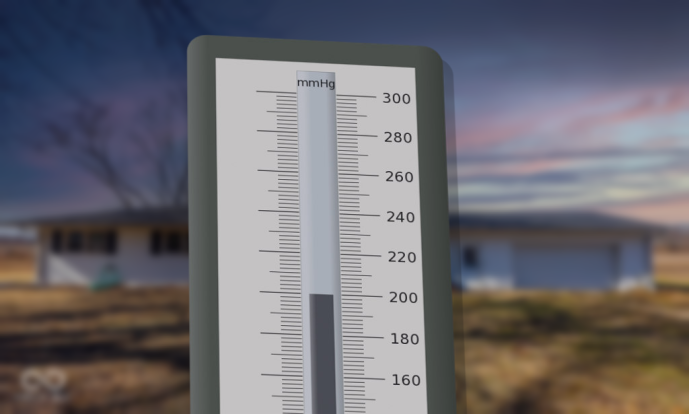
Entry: 200mmHg
